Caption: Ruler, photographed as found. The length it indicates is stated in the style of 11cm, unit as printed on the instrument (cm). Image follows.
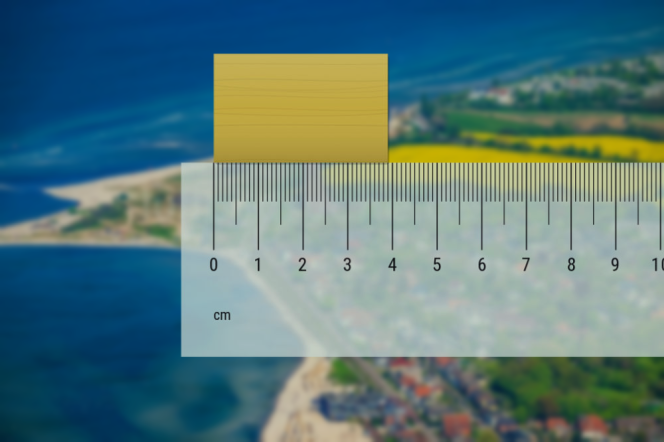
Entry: 3.9cm
